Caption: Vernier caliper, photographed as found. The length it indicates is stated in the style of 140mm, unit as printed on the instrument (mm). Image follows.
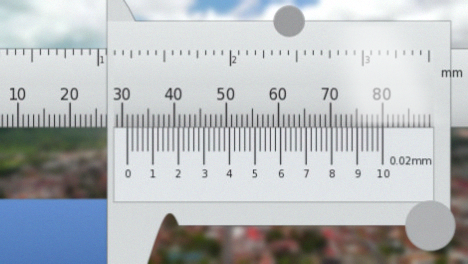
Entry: 31.0mm
